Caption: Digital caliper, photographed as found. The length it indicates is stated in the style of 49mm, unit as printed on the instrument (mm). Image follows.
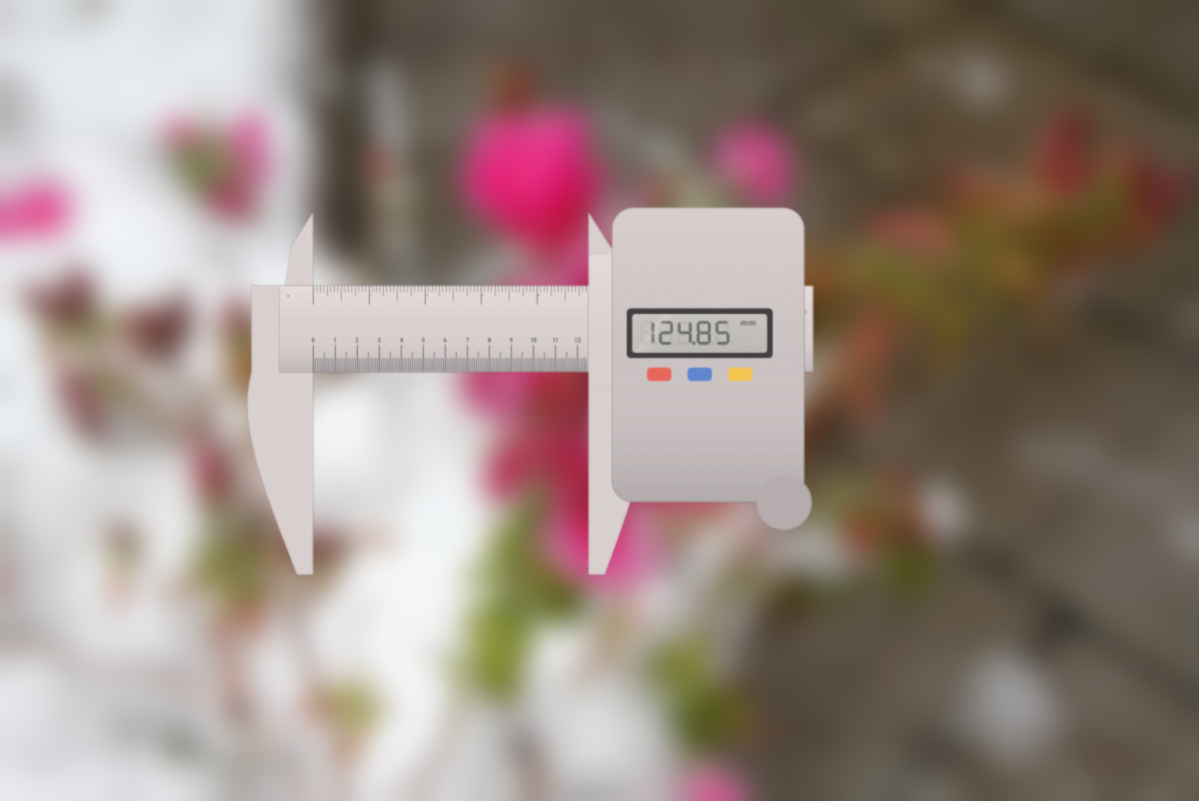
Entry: 124.85mm
